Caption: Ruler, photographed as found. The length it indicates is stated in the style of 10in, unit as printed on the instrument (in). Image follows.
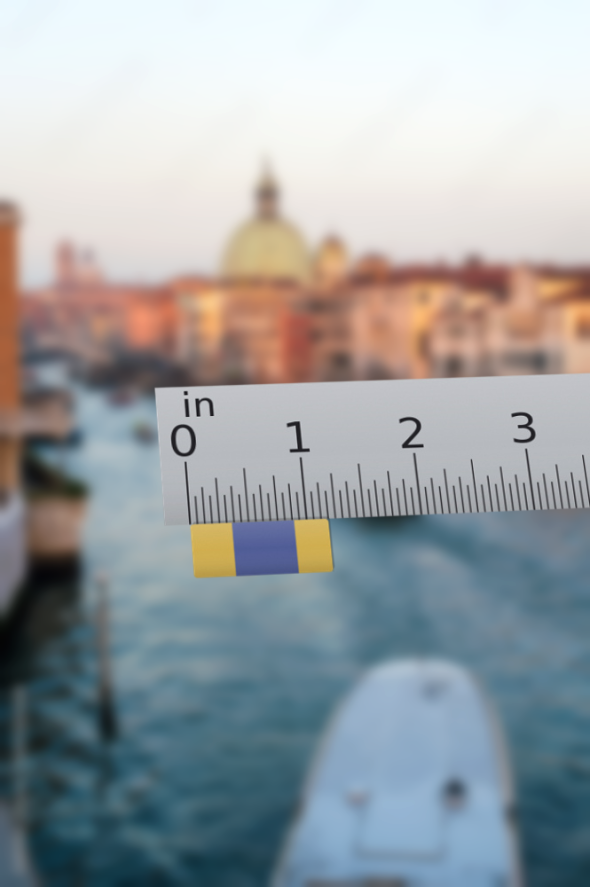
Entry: 1.1875in
